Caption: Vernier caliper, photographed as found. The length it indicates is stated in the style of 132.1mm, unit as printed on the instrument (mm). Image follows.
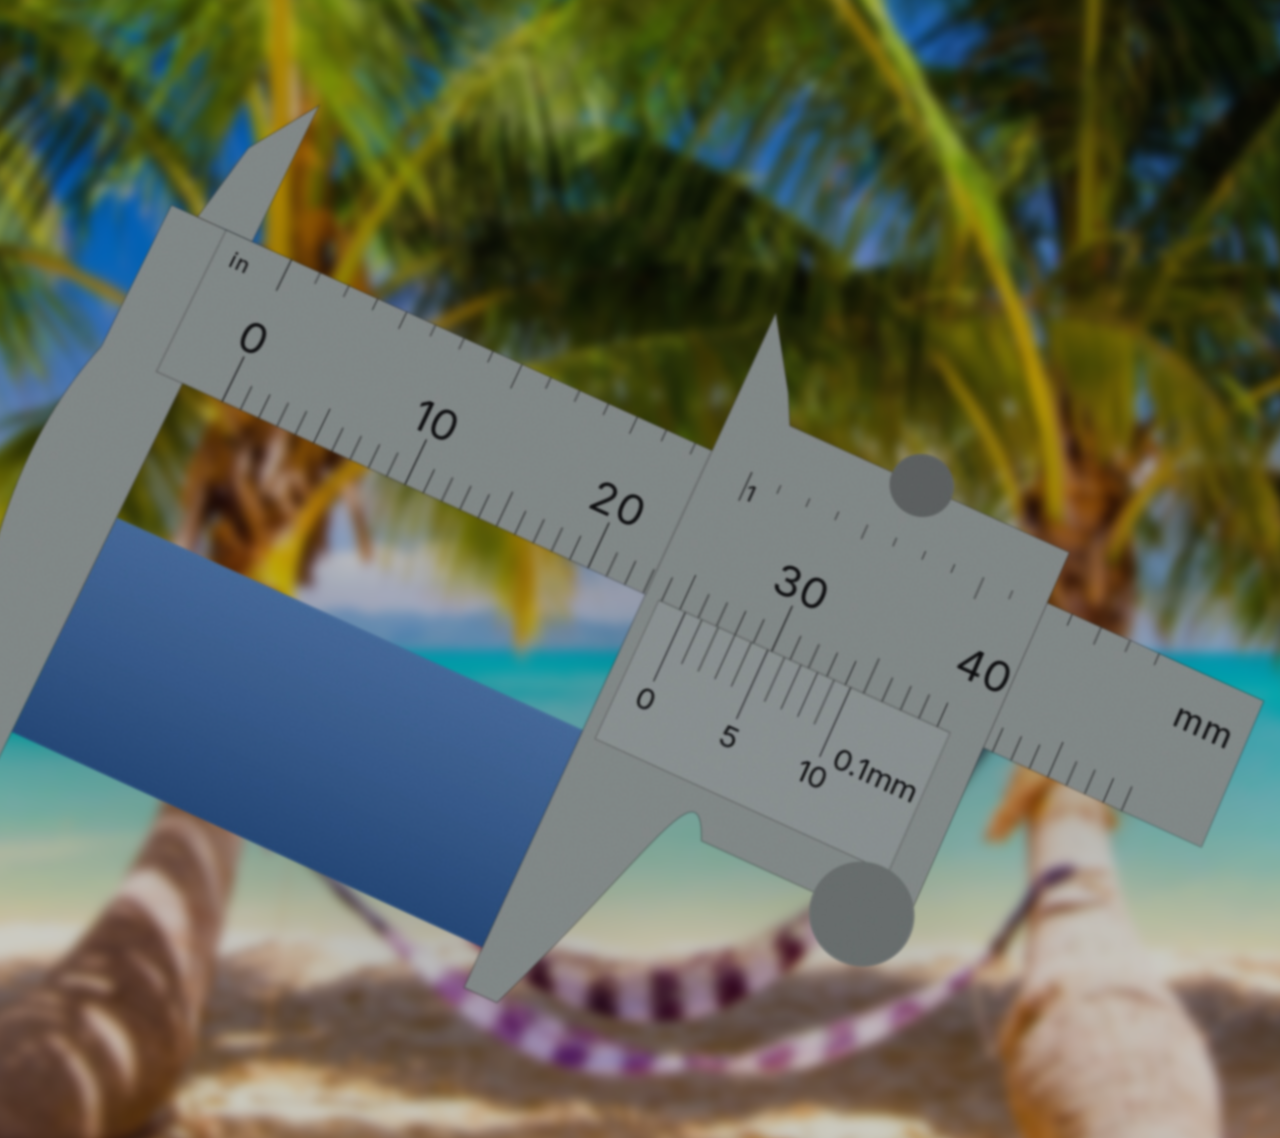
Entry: 25.3mm
